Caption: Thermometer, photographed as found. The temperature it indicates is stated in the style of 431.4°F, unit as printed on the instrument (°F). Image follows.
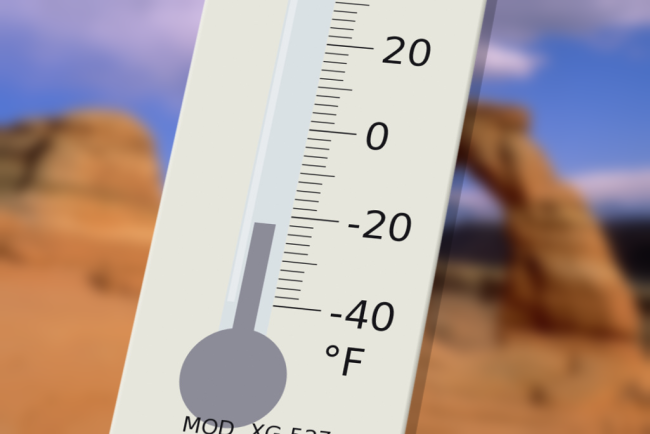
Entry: -22°F
